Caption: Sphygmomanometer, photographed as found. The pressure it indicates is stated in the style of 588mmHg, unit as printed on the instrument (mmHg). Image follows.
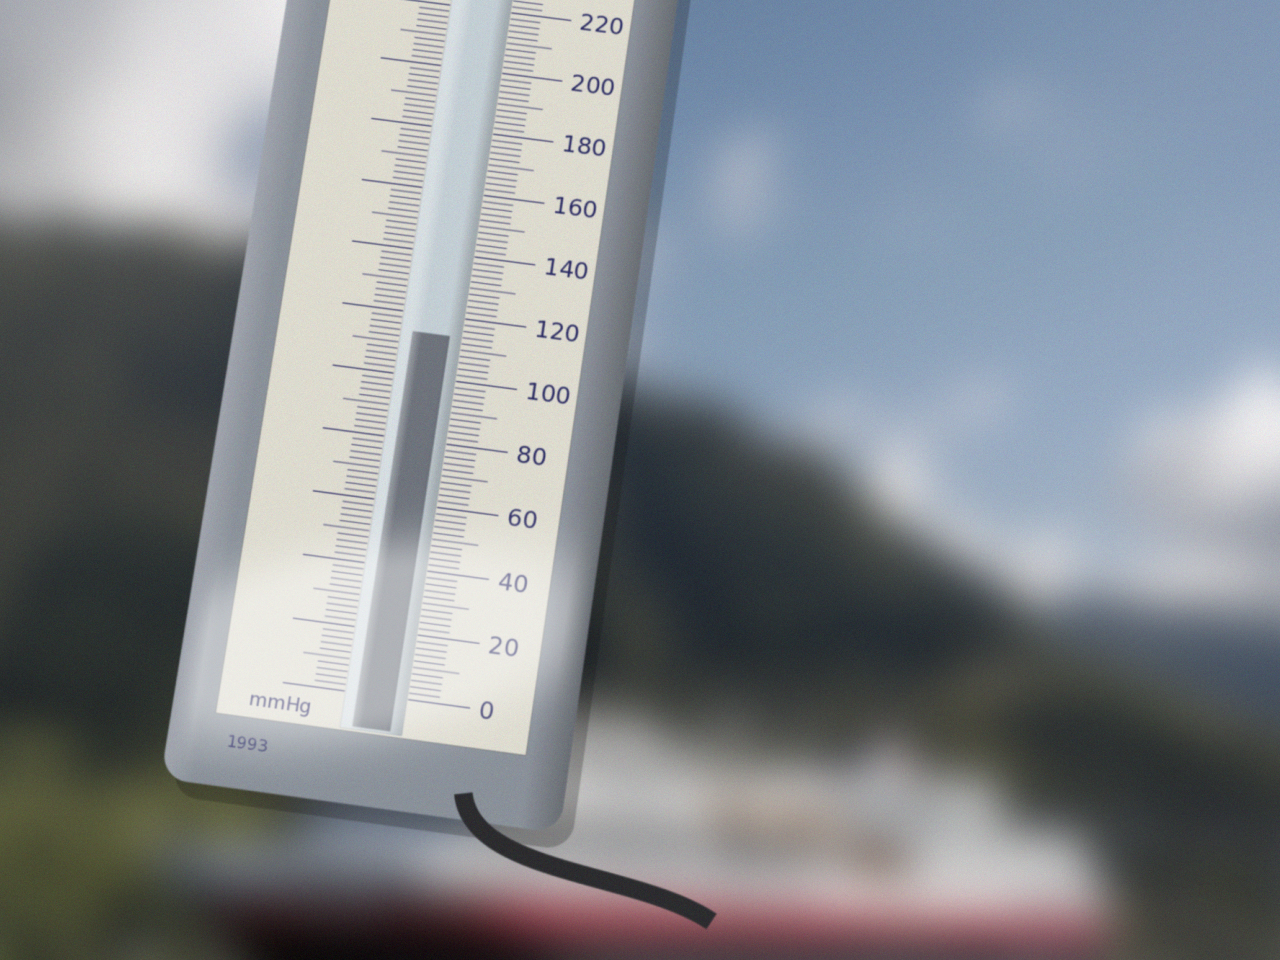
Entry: 114mmHg
